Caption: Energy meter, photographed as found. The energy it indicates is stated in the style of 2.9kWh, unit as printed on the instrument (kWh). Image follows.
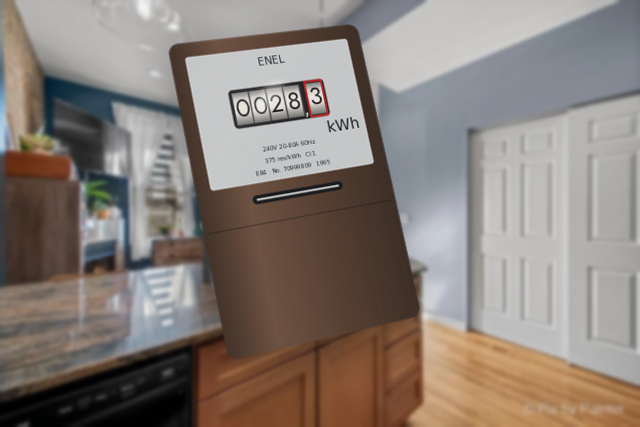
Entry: 28.3kWh
